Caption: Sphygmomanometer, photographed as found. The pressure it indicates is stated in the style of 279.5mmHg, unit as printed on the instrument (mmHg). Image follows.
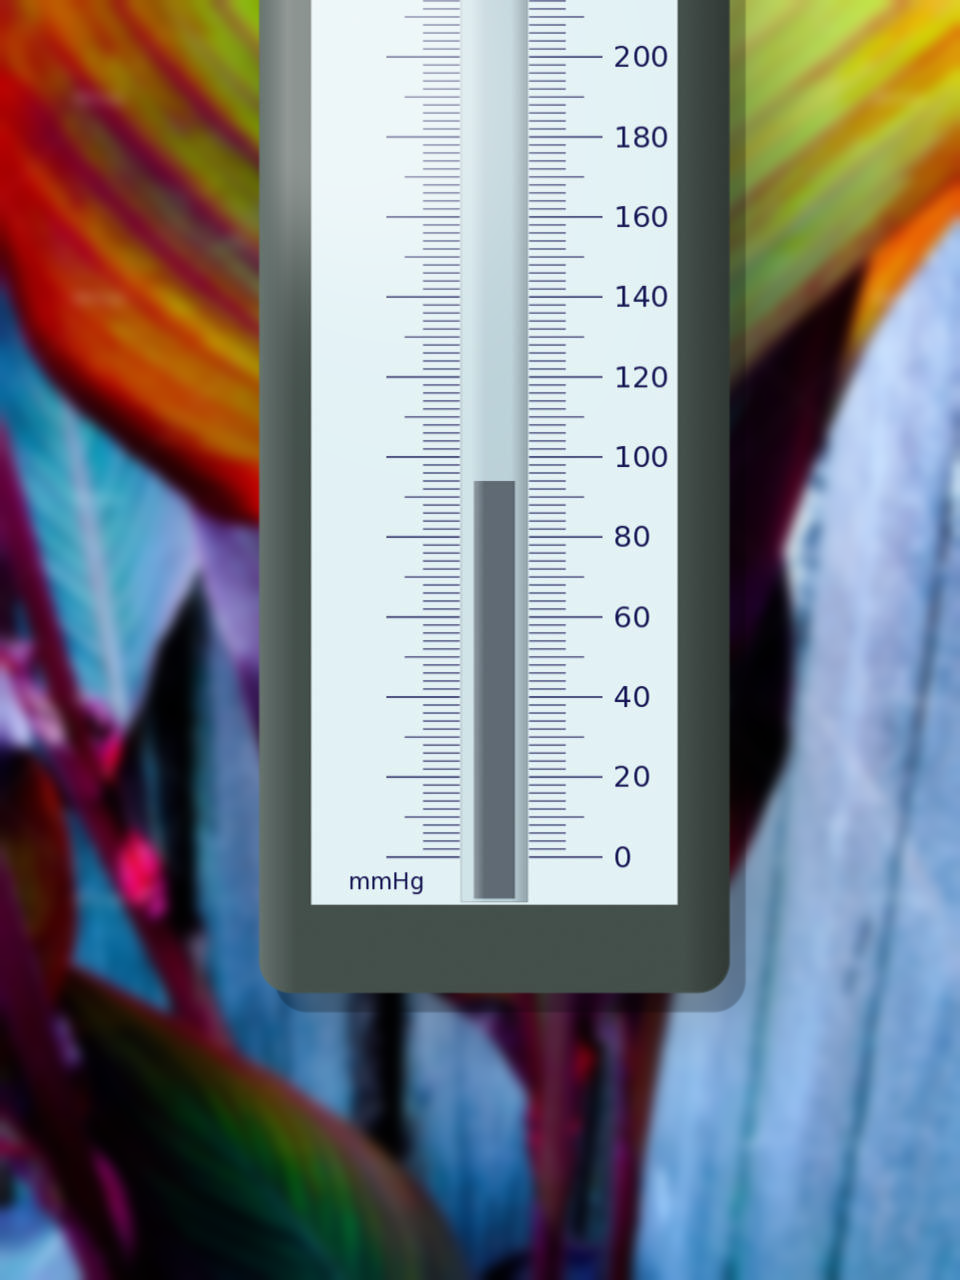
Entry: 94mmHg
